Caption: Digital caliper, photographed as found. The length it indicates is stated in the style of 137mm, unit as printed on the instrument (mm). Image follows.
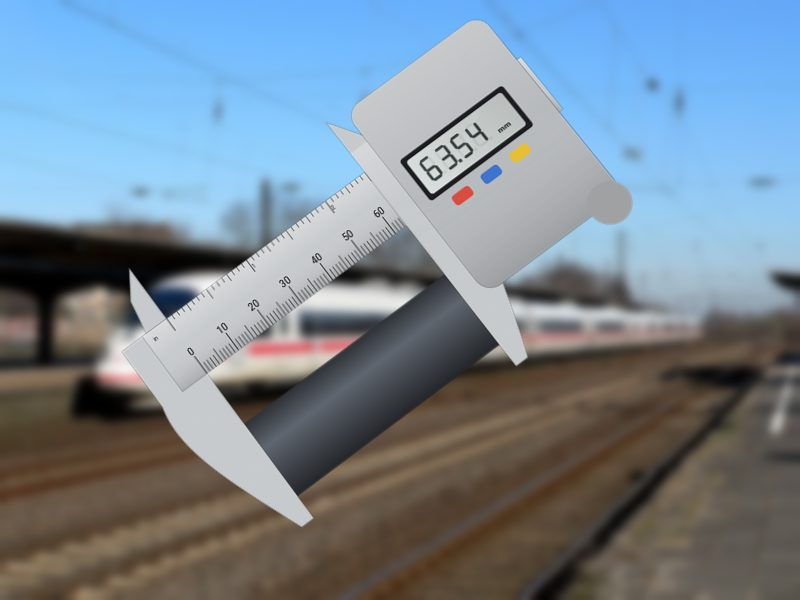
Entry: 63.54mm
